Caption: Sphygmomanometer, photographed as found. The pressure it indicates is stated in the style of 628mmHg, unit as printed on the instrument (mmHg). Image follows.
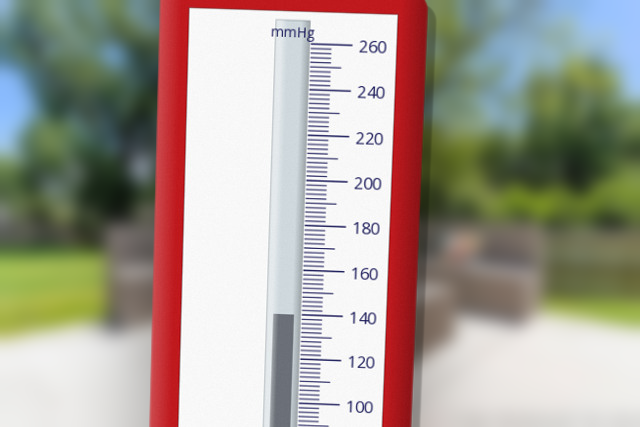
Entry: 140mmHg
